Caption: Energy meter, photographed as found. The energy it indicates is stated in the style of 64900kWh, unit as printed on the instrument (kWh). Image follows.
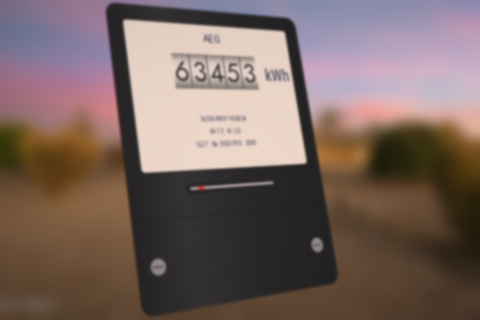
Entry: 63453kWh
